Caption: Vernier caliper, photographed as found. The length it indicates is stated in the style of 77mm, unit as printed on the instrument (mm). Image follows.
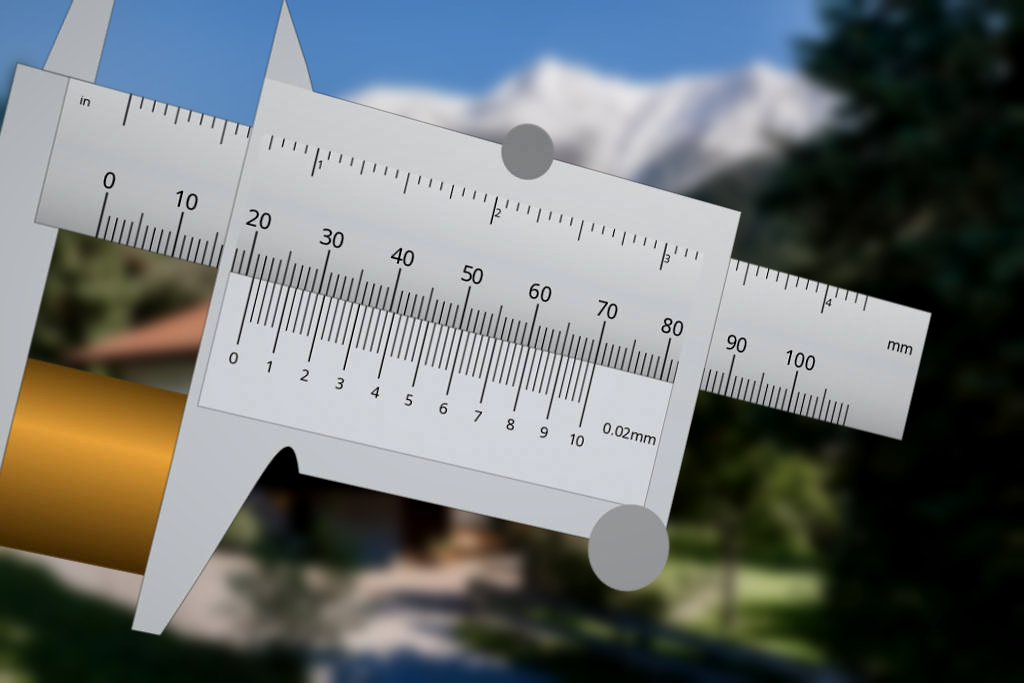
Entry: 21.0mm
